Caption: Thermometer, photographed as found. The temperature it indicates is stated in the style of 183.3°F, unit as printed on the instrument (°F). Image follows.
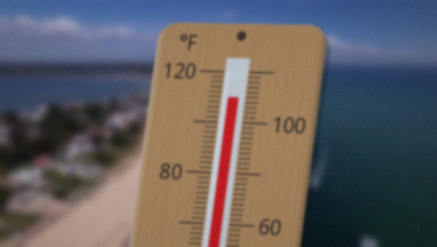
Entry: 110°F
